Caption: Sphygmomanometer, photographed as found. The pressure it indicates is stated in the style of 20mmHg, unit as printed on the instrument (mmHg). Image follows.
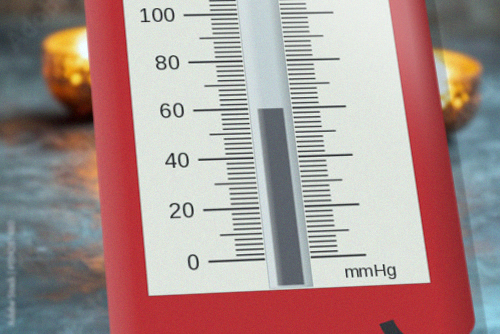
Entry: 60mmHg
